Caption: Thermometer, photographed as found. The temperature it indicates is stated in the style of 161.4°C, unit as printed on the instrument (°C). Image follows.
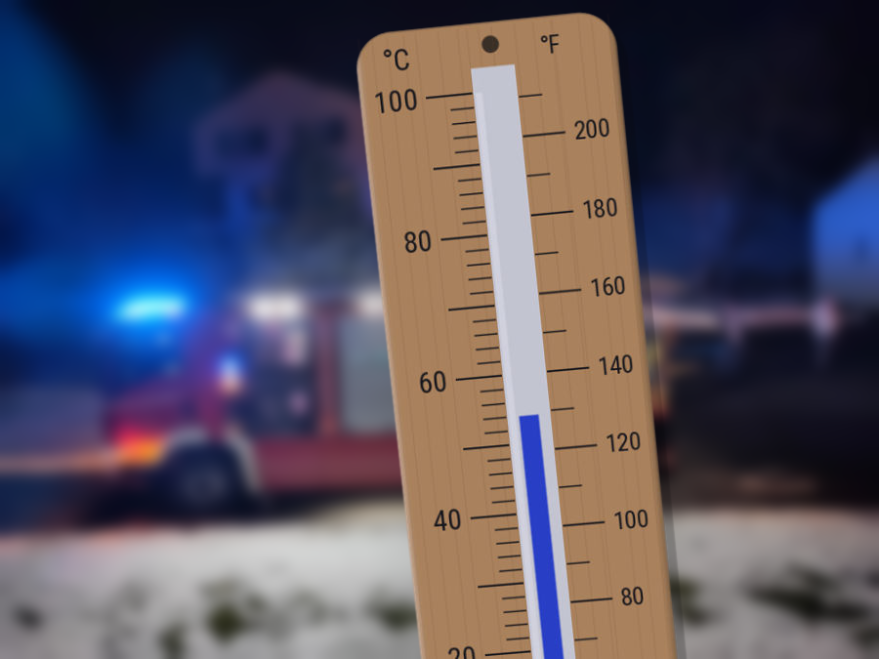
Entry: 54°C
